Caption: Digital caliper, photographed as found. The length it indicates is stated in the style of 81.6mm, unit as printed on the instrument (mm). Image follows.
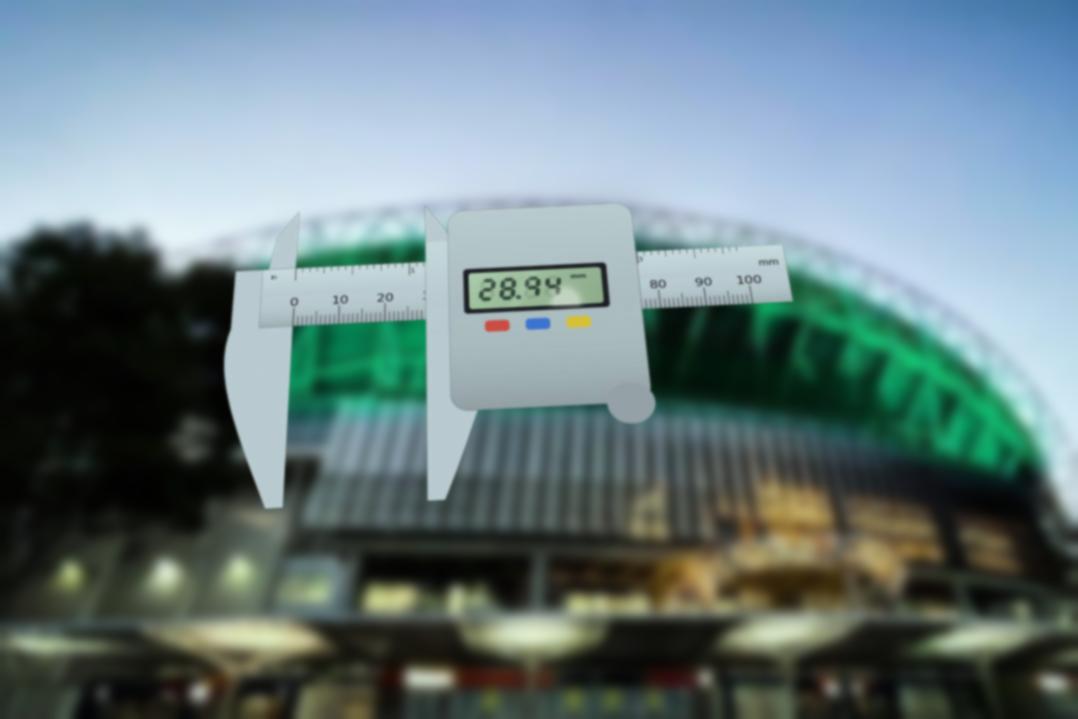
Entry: 28.94mm
